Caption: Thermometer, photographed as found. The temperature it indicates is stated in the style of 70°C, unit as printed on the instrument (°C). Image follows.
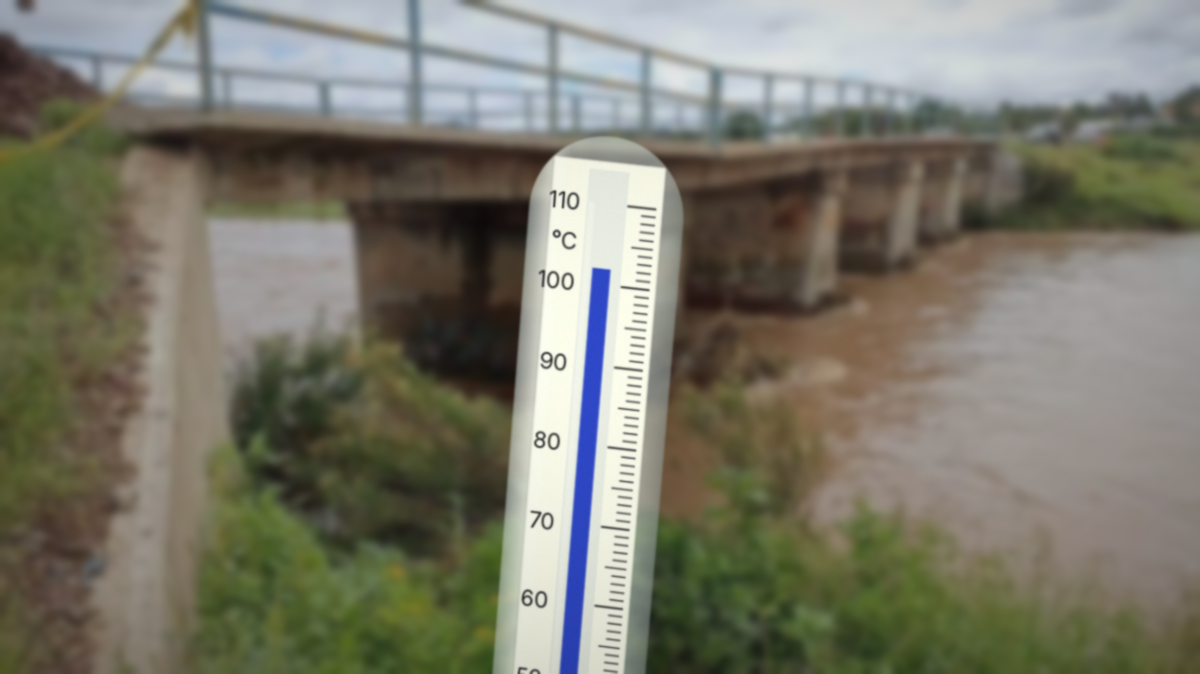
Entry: 102°C
